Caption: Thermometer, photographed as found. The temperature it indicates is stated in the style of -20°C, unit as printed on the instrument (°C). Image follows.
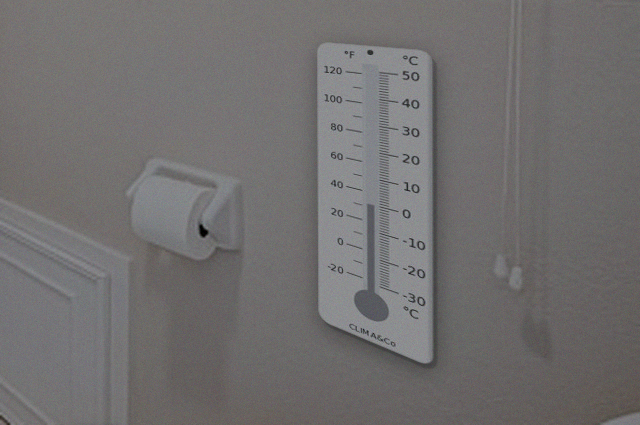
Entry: 0°C
